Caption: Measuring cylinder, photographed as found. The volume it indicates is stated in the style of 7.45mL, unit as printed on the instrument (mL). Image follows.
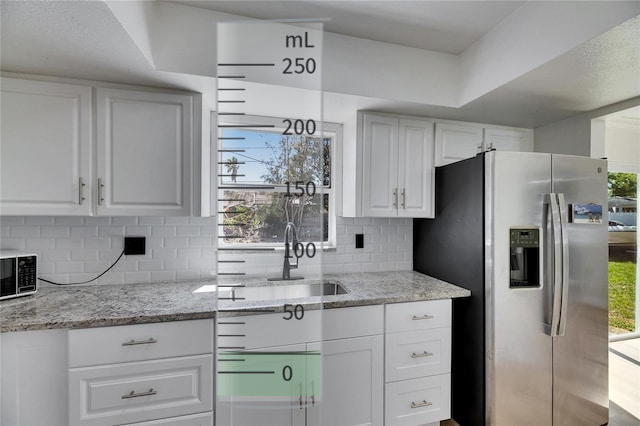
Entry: 15mL
